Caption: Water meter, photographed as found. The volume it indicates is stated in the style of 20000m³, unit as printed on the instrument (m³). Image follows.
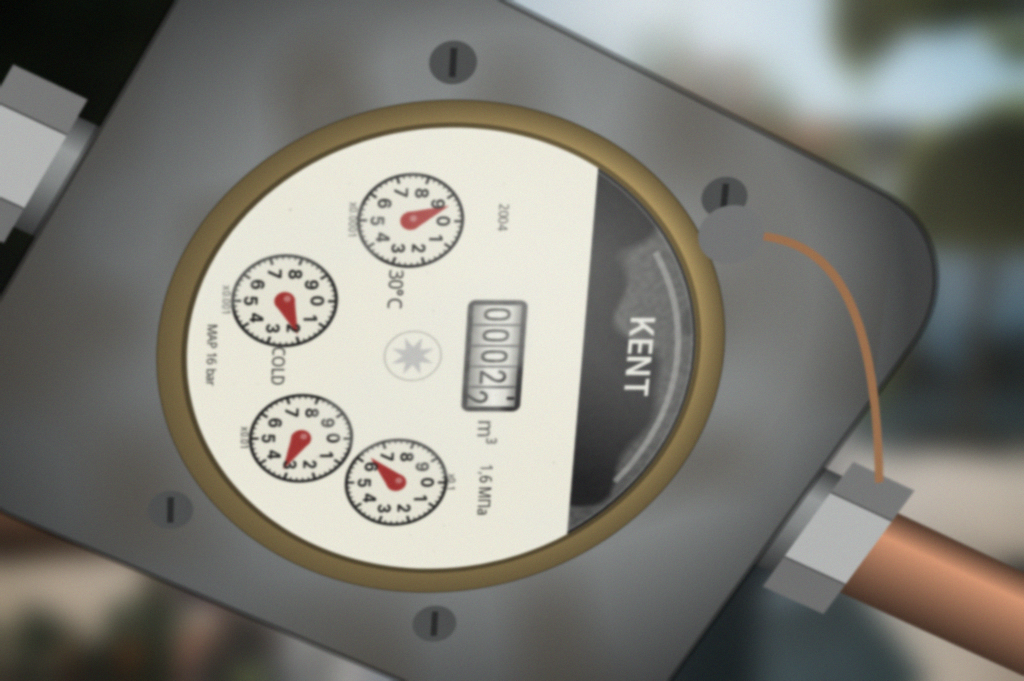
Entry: 21.6319m³
